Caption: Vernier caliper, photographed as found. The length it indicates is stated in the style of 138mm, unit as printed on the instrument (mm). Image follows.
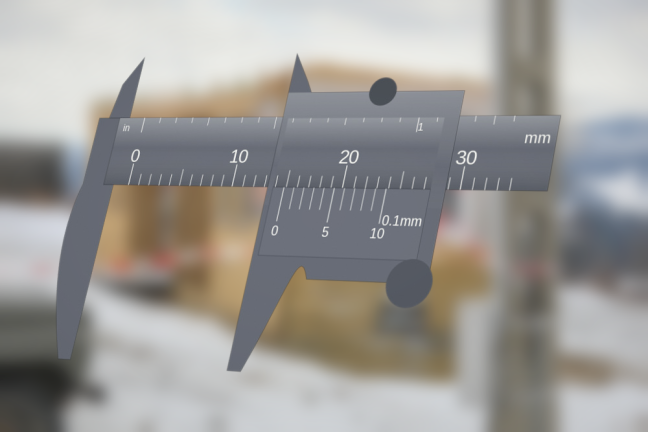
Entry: 14.8mm
